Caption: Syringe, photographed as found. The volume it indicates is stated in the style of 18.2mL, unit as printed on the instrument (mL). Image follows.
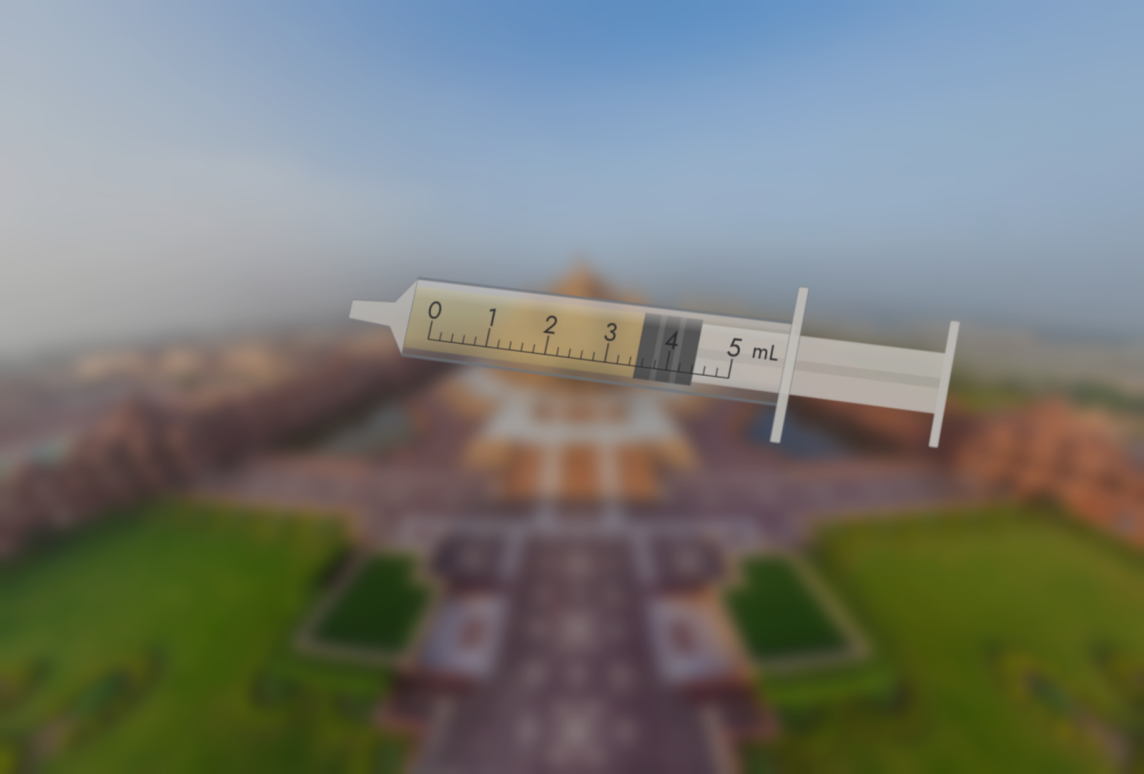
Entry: 3.5mL
